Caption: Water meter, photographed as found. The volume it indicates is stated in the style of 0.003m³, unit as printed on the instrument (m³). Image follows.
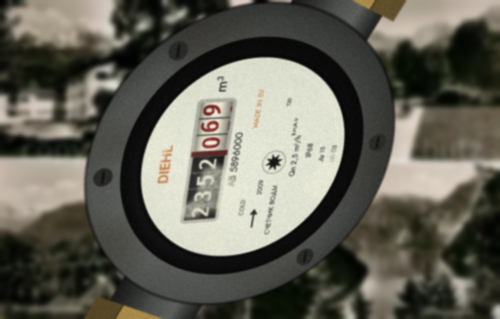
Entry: 2352.069m³
